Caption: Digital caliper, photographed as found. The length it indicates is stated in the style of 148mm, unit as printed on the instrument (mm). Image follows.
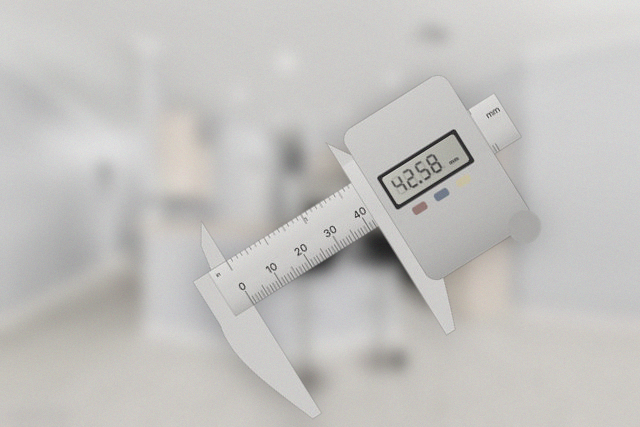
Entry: 42.58mm
